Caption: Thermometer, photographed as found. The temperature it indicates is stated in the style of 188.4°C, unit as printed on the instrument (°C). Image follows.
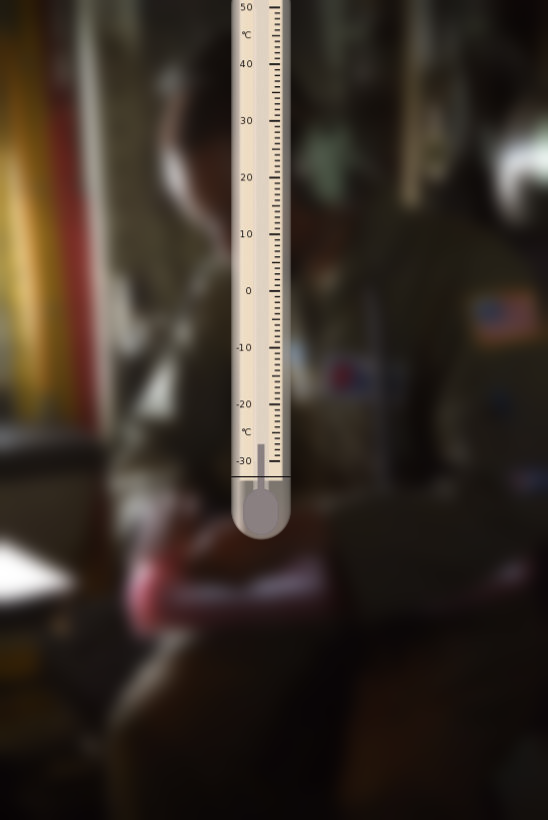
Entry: -27°C
